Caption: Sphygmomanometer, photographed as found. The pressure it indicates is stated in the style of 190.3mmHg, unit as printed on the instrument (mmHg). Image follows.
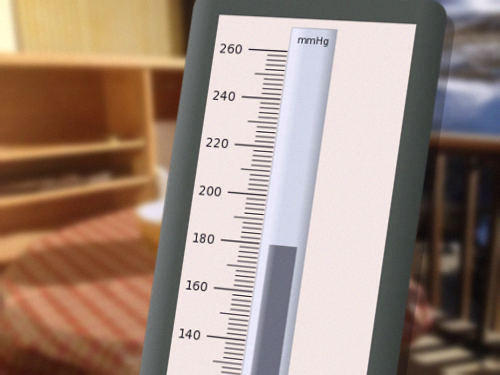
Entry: 180mmHg
